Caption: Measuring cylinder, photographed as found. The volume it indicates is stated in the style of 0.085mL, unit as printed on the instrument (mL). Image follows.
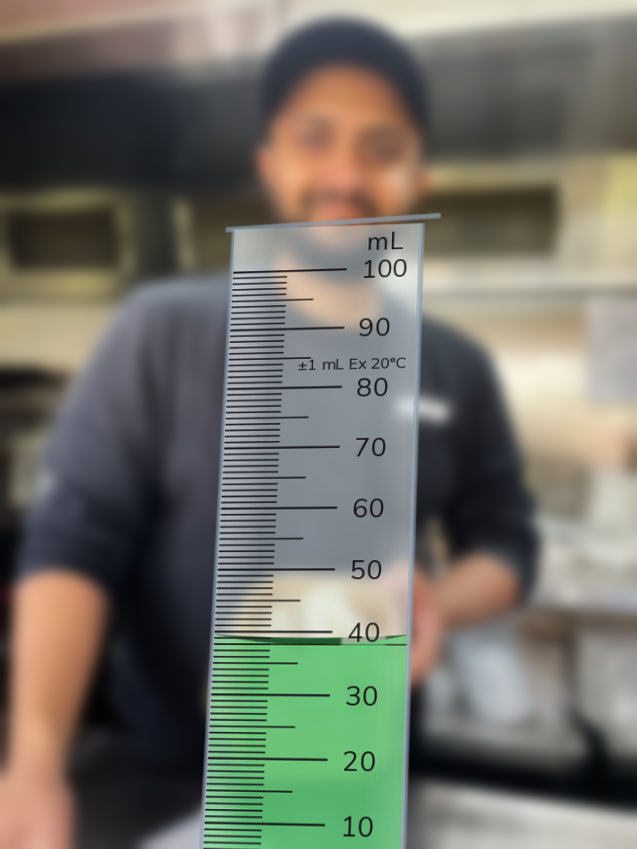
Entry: 38mL
